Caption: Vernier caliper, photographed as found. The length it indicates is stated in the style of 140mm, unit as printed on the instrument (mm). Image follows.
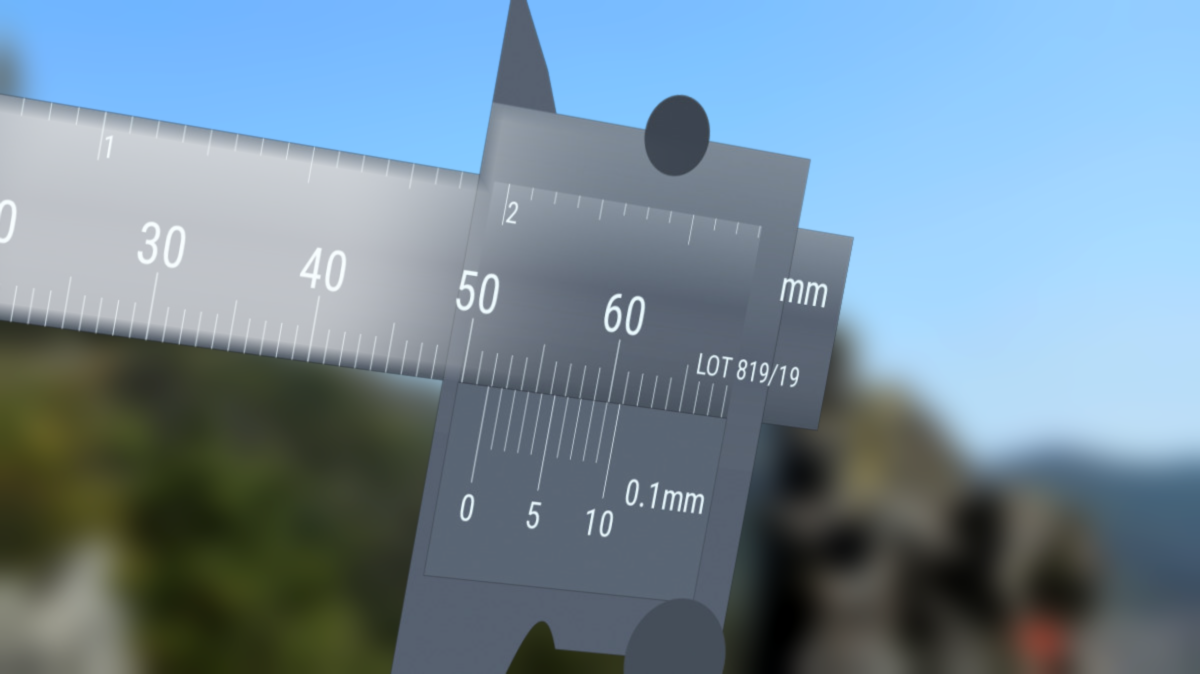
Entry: 51.8mm
